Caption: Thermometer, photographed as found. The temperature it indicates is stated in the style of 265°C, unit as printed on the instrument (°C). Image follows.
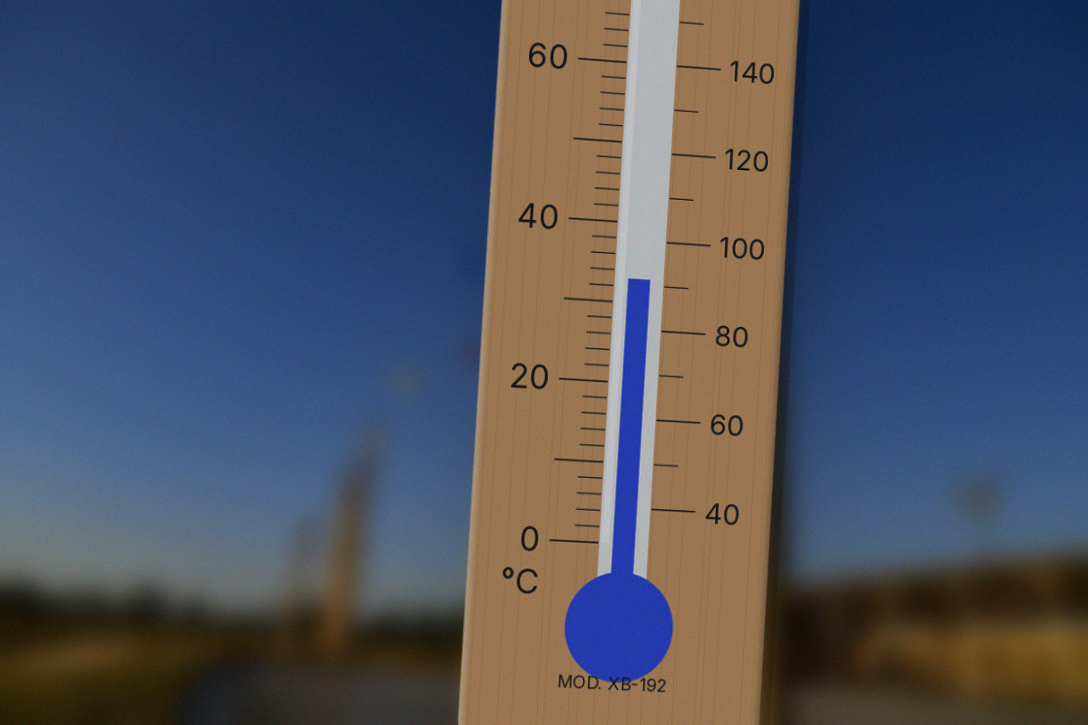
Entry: 33°C
